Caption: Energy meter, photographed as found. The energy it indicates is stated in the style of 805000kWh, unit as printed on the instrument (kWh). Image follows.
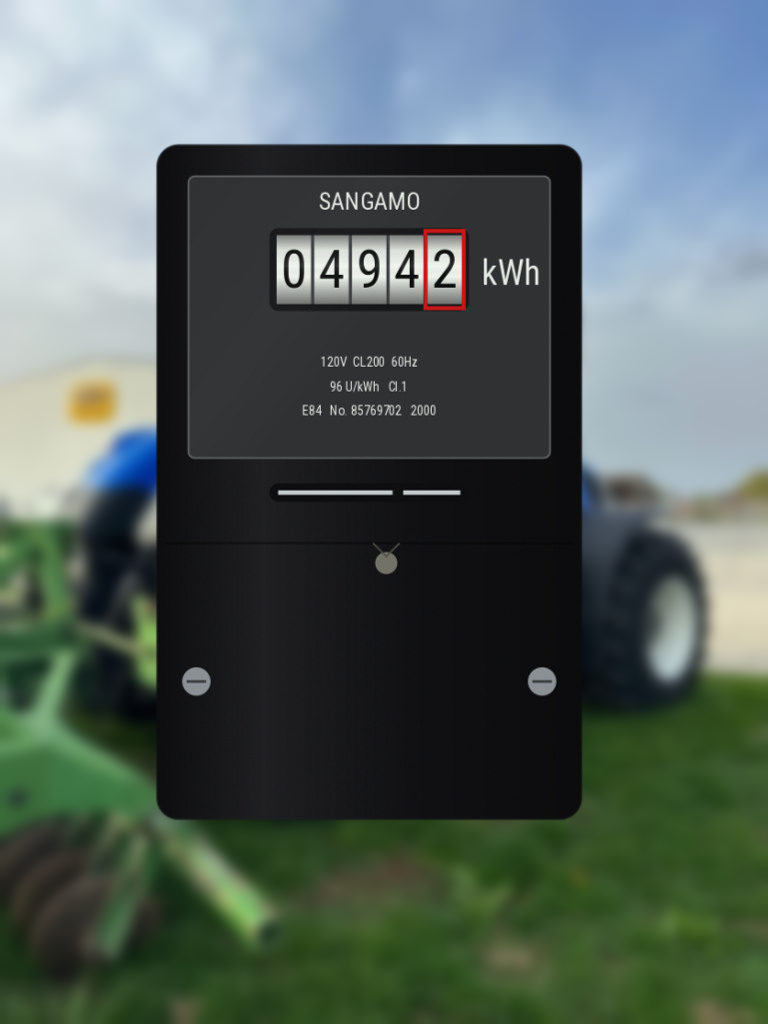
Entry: 494.2kWh
